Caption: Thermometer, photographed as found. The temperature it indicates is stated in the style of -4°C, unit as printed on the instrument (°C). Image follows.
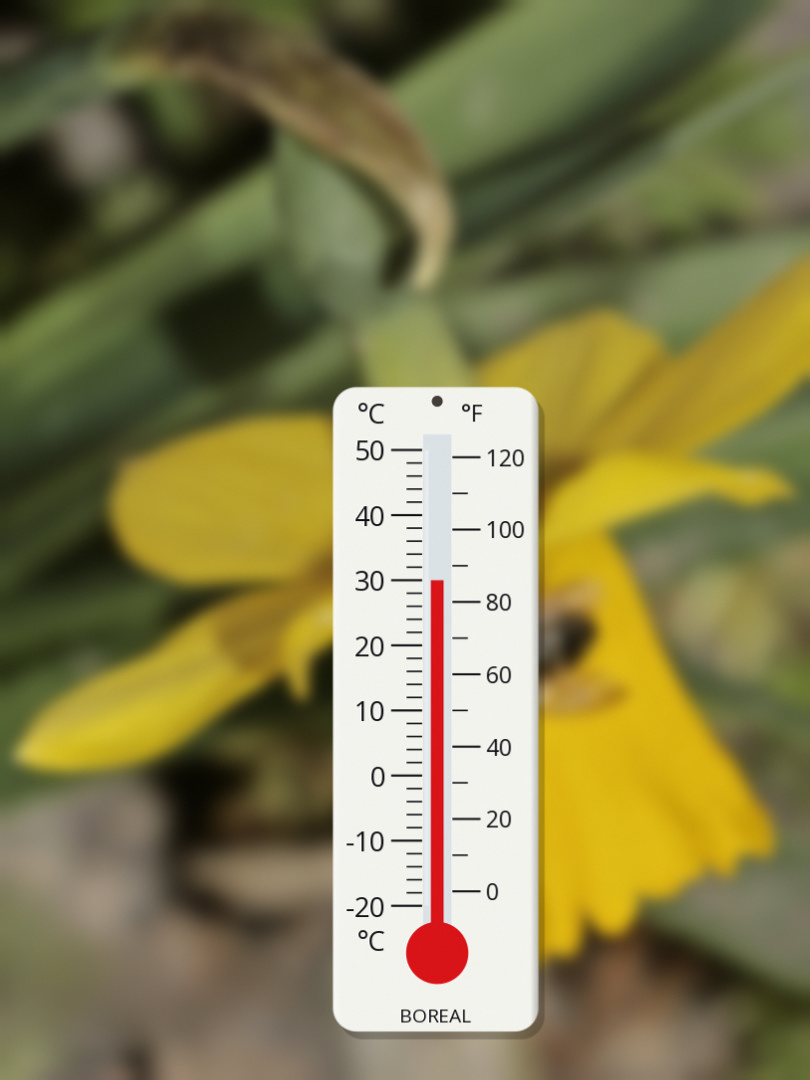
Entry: 30°C
